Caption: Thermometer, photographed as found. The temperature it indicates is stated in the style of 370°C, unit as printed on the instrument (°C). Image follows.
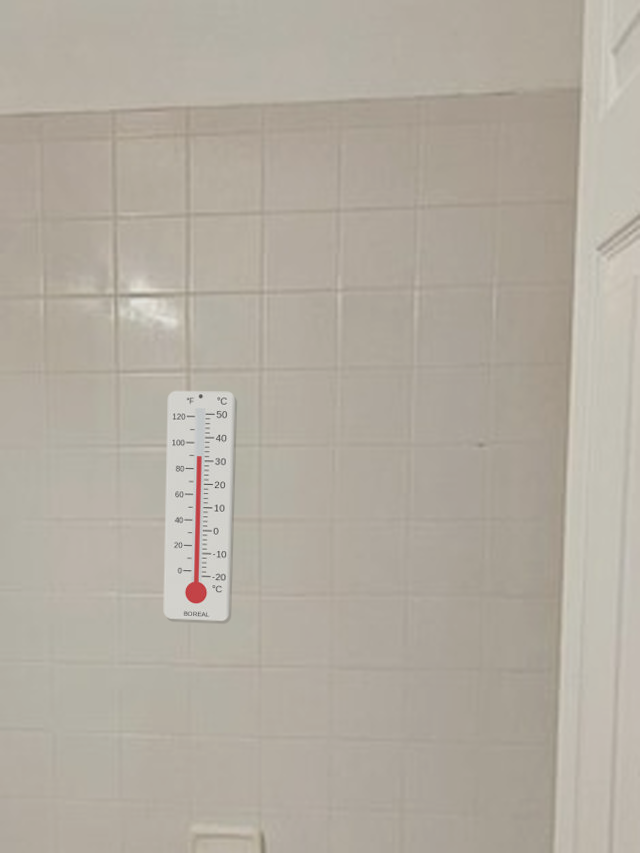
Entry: 32°C
